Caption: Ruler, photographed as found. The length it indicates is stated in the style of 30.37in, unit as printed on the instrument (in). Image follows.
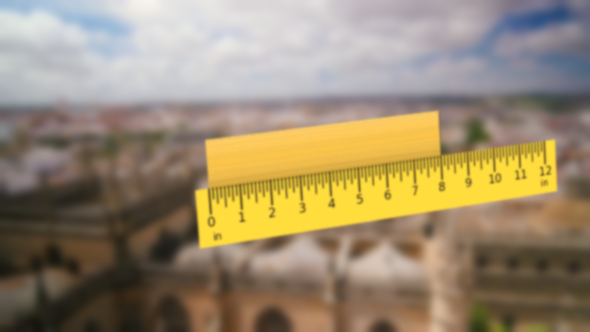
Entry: 8in
